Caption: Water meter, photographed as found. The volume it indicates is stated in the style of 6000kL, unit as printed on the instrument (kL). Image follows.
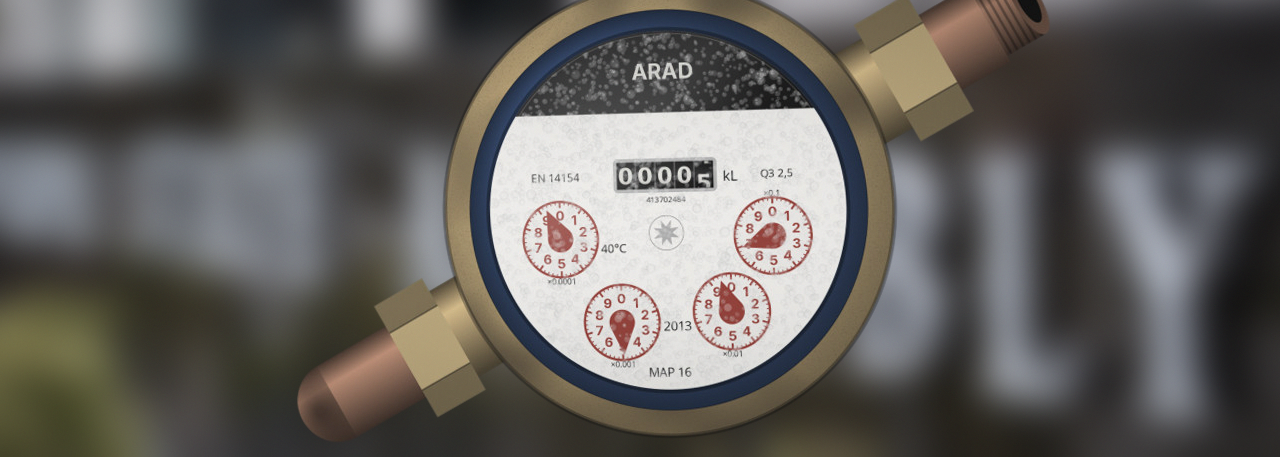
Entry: 4.6949kL
